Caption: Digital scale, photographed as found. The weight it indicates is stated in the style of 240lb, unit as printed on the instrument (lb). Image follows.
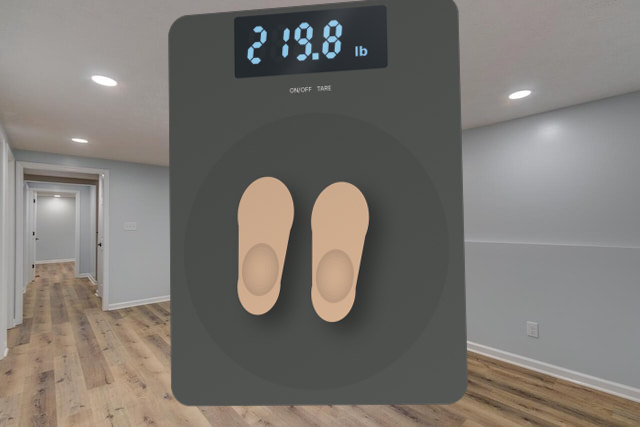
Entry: 219.8lb
